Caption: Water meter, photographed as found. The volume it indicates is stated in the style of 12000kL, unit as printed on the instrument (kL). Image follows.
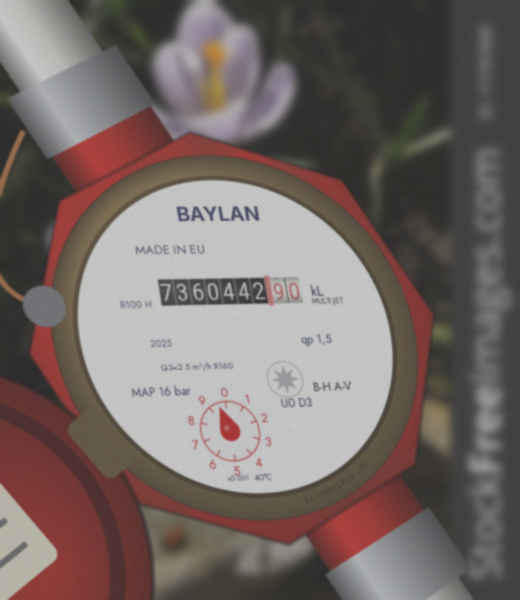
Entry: 7360442.899kL
